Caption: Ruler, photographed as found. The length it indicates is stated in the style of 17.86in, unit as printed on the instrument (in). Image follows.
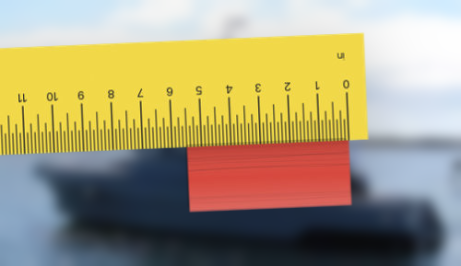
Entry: 5.5in
